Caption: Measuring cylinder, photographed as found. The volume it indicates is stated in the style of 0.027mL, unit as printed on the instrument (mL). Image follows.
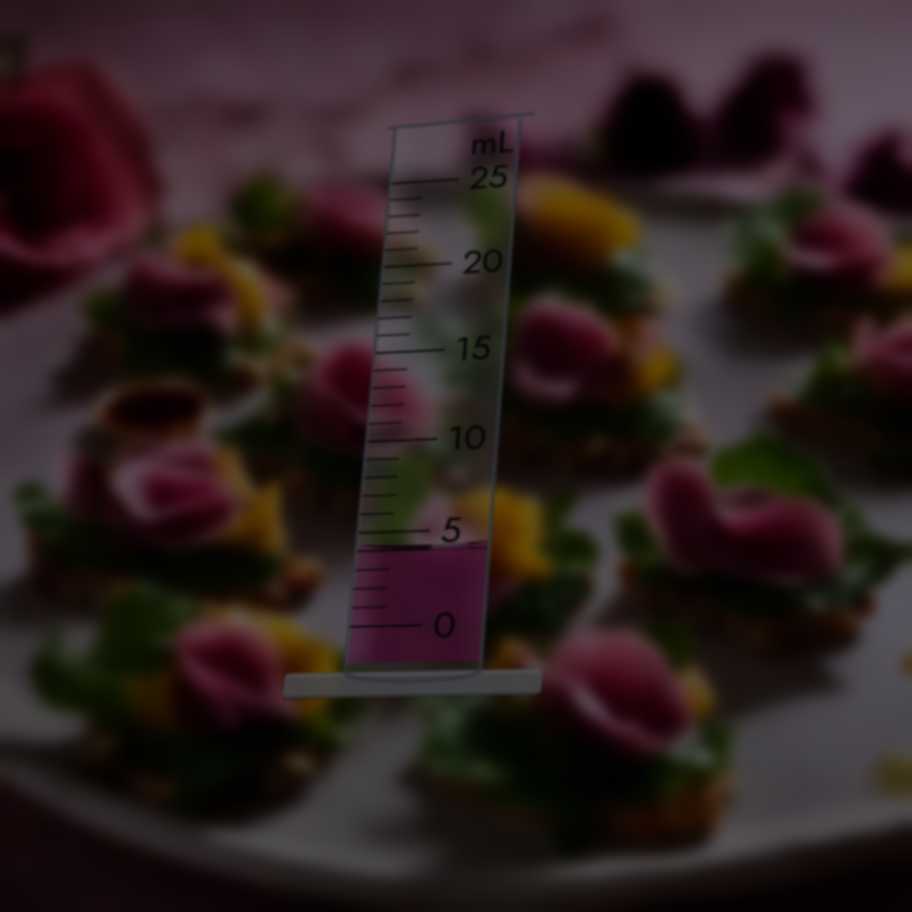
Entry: 4mL
